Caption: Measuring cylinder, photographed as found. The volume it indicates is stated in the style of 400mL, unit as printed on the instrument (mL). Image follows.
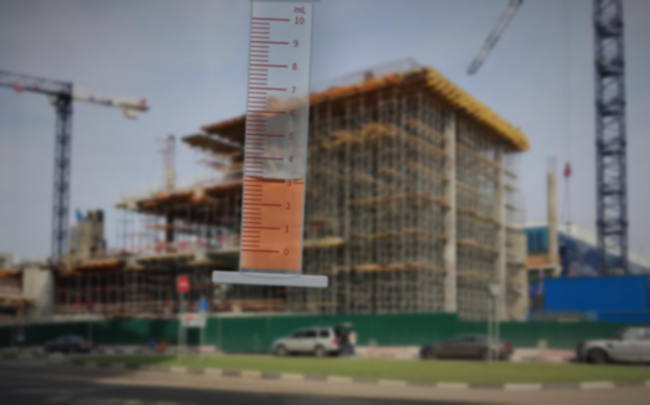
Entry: 3mL
